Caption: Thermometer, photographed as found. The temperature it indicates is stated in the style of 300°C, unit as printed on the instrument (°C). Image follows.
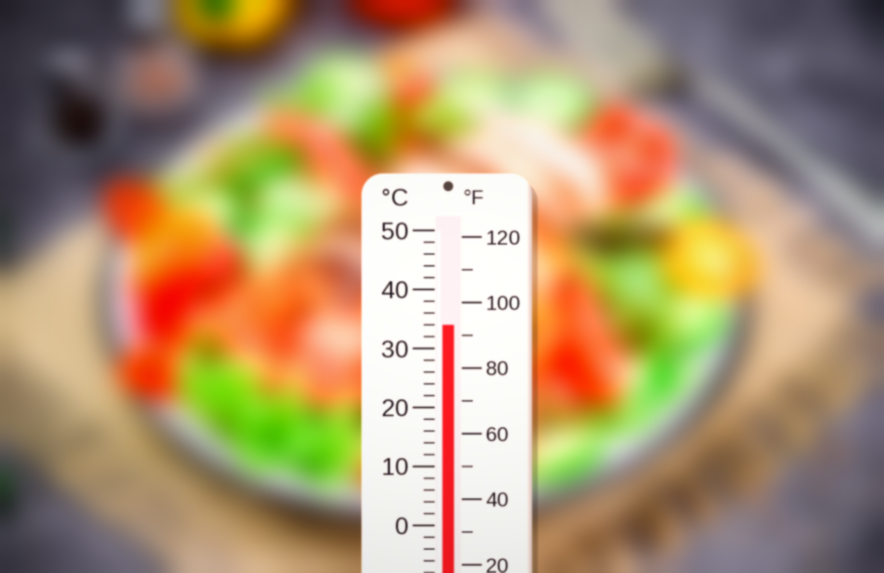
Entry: 34°C
